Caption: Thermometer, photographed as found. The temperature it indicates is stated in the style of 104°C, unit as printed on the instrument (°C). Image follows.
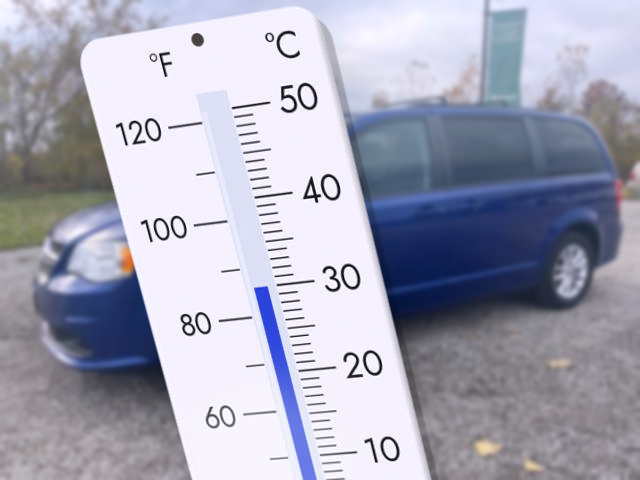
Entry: 30°C
